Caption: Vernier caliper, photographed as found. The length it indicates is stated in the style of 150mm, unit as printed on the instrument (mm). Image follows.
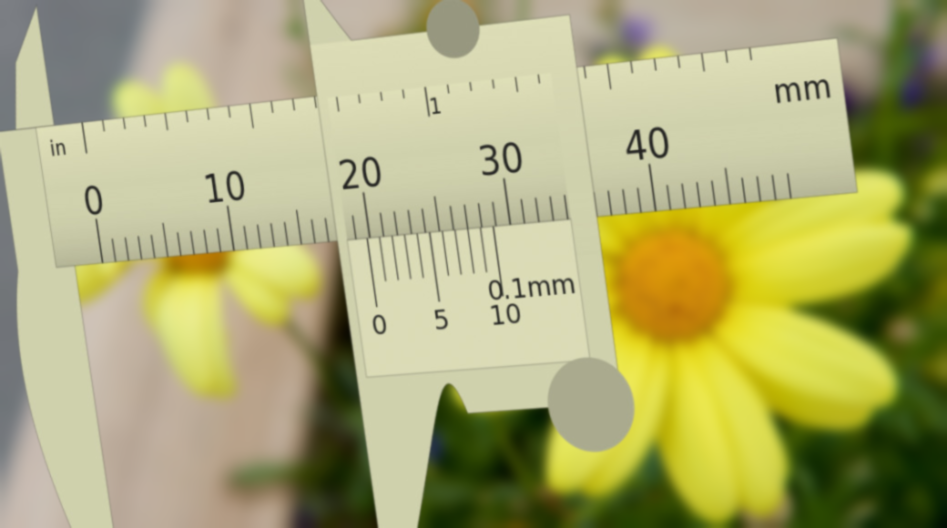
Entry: 19.8mm
